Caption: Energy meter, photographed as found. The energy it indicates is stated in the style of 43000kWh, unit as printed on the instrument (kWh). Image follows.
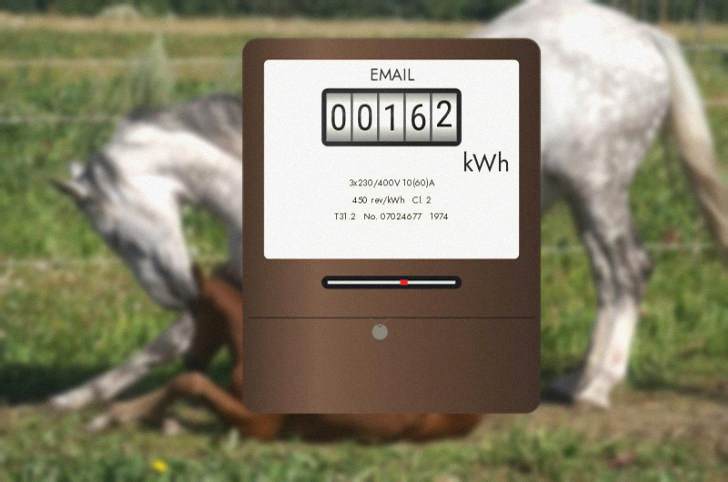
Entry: 162kWh
